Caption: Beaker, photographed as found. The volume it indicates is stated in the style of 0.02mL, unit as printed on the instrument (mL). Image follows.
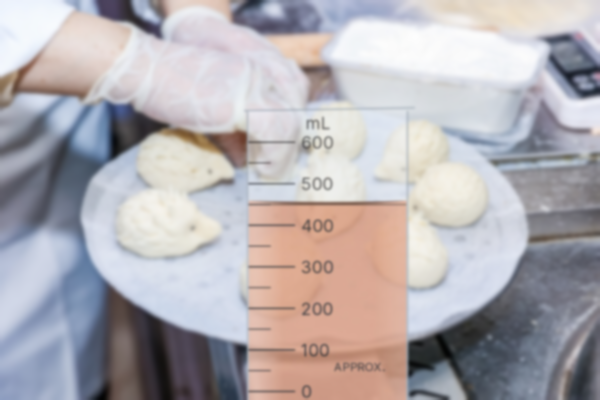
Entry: 450mL
